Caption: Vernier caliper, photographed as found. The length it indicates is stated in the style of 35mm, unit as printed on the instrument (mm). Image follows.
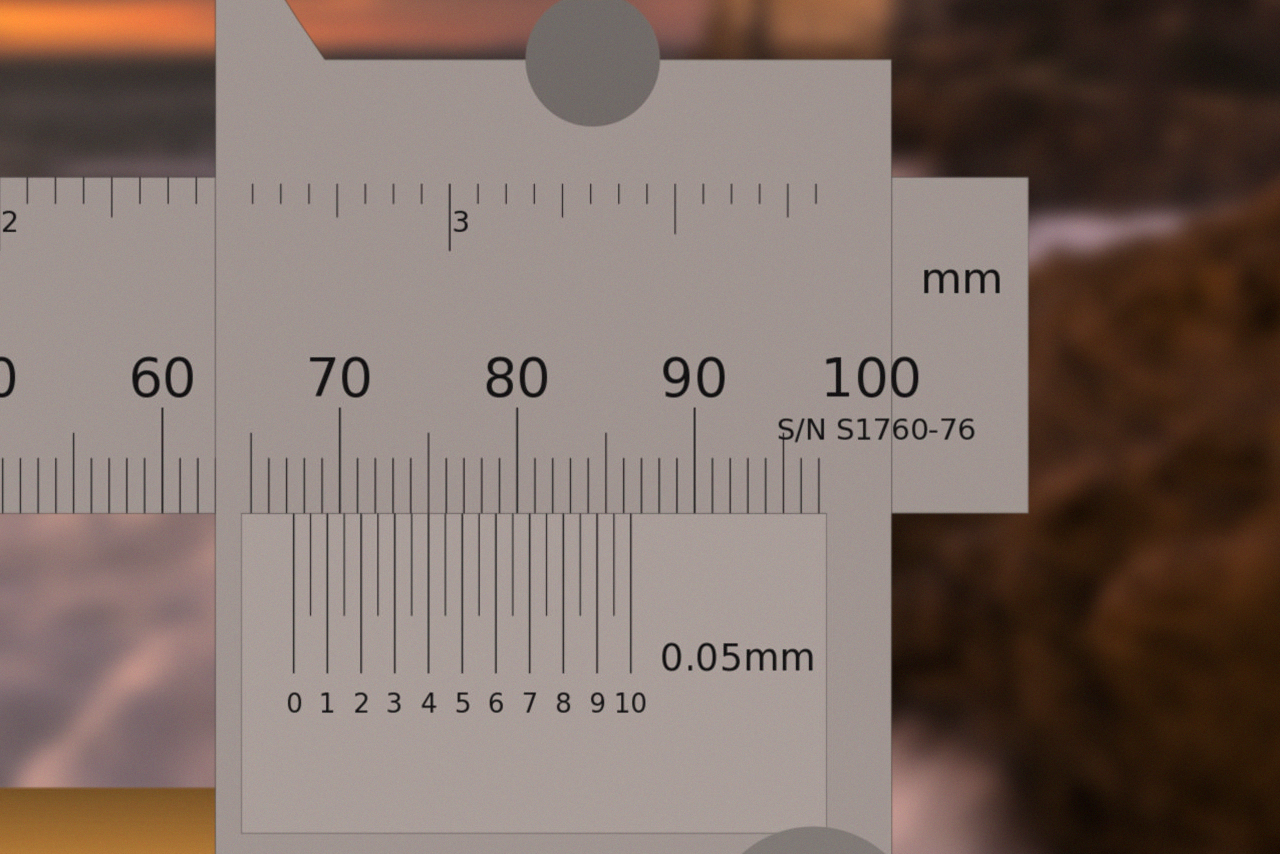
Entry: 67.4mm
